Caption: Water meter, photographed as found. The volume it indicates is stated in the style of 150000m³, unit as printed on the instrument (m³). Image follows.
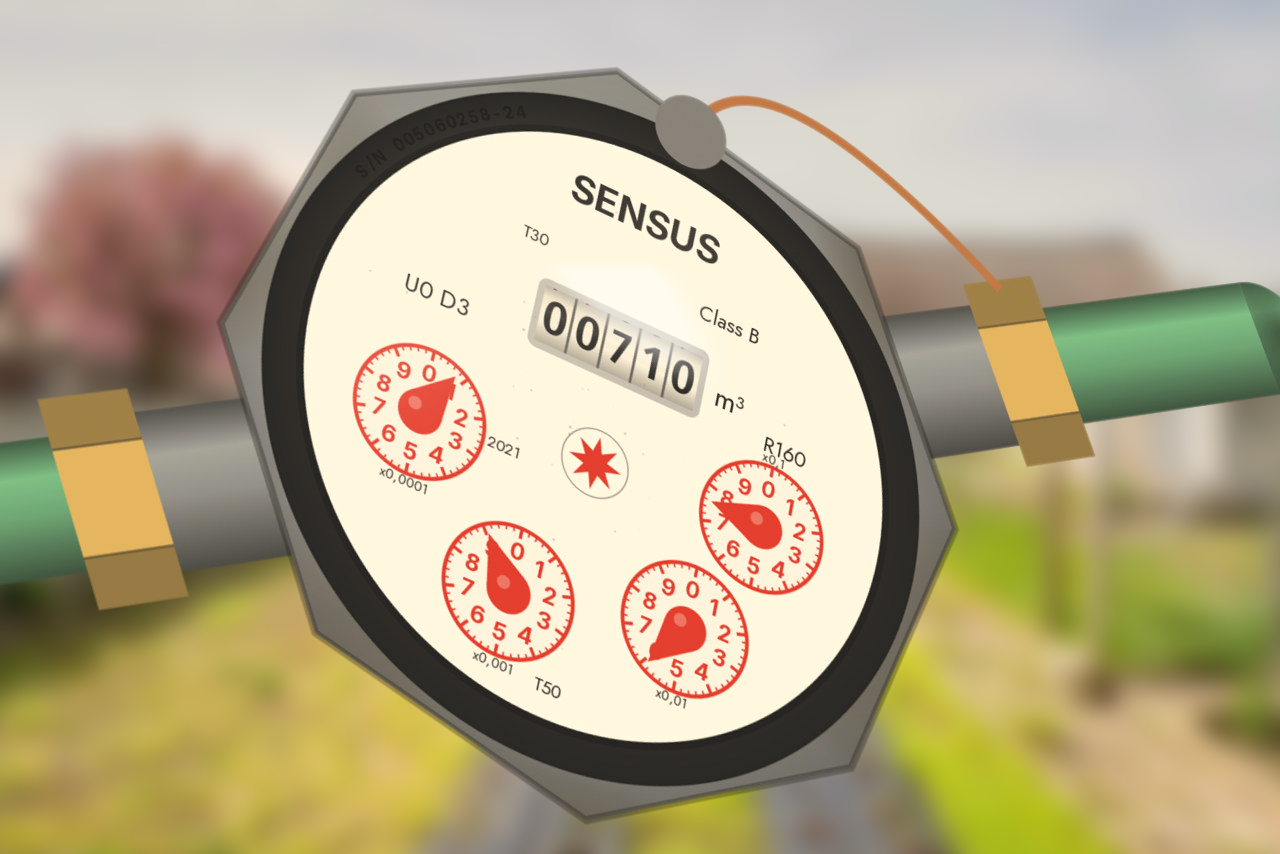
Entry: 710.7590m³
